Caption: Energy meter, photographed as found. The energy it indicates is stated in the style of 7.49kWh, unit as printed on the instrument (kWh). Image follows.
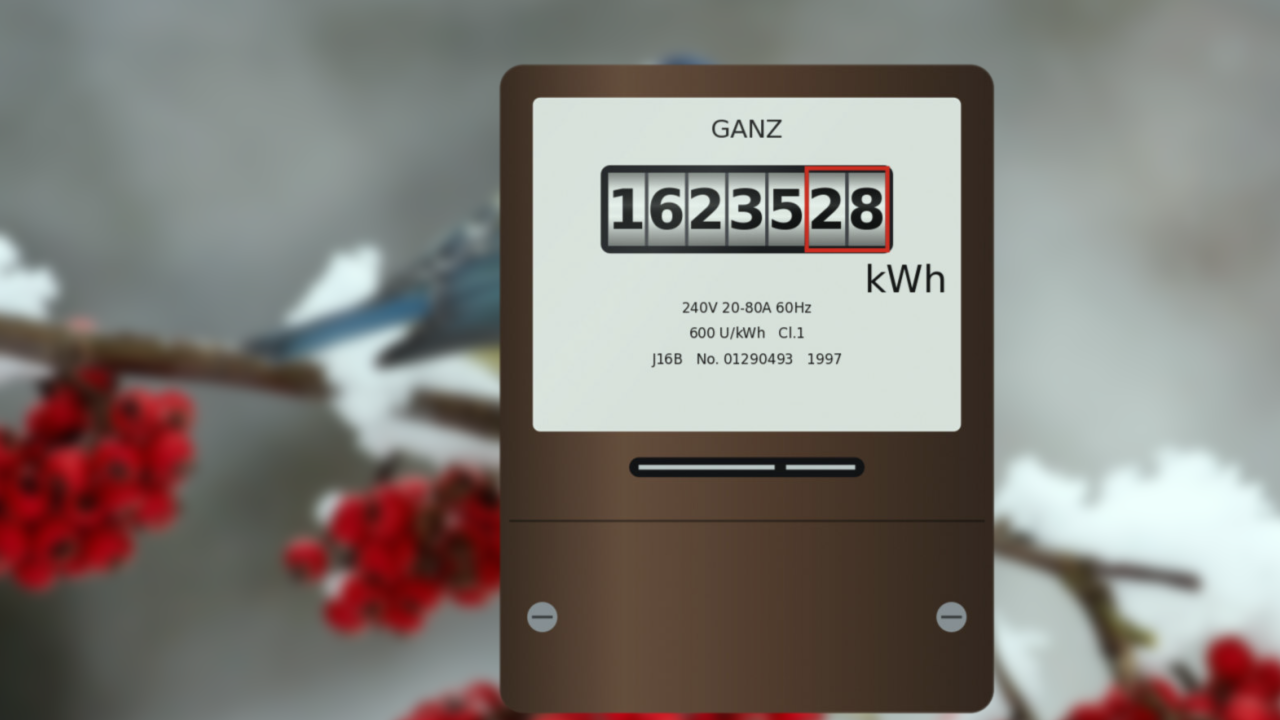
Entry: 16235.28kWh
